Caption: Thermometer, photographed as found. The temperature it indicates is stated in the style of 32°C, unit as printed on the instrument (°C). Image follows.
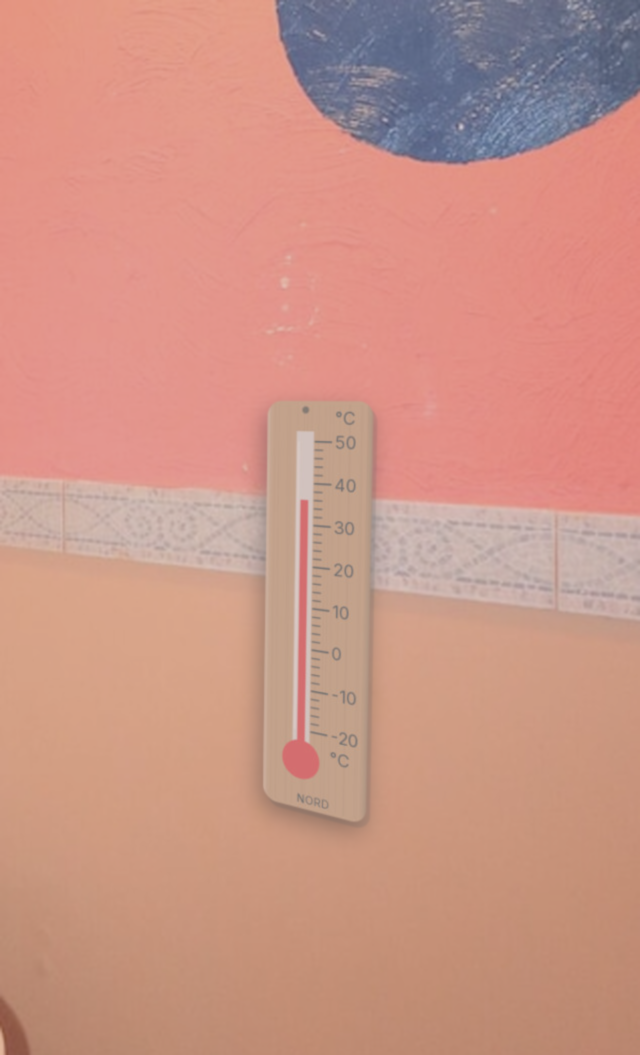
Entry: 36°C
